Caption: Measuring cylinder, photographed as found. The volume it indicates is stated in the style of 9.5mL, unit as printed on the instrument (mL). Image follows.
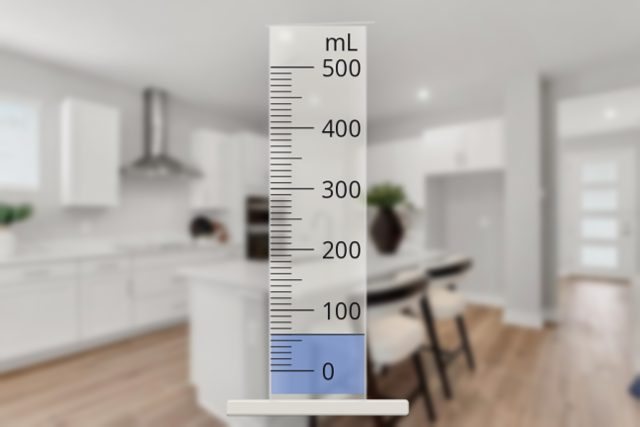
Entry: 60mL
